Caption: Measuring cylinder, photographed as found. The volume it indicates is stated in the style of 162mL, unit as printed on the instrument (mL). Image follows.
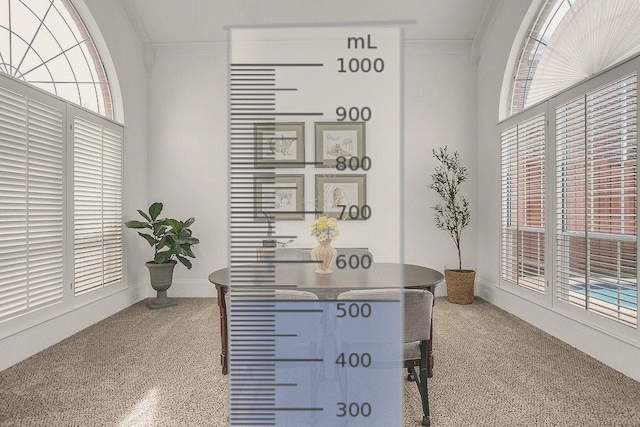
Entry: 520mL
